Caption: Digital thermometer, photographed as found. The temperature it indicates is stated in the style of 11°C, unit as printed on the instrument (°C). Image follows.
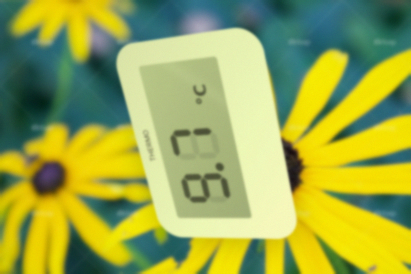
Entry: 9.7°C
